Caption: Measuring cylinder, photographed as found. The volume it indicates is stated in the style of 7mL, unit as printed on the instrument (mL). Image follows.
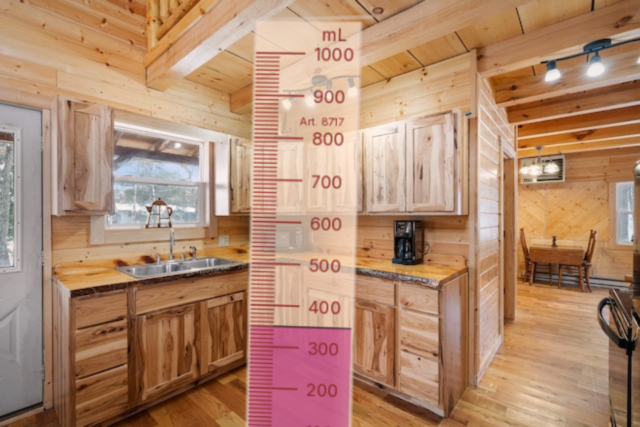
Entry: 350mL
